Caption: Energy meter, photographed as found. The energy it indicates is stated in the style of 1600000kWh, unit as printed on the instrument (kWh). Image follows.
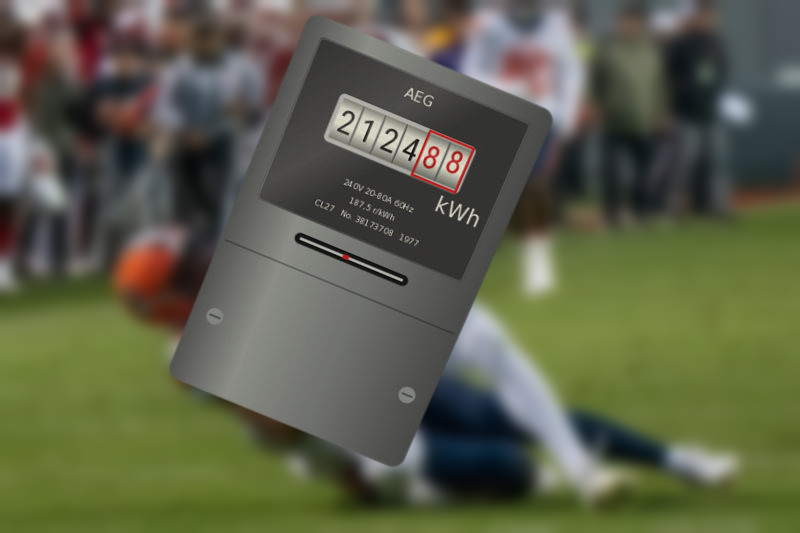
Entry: 2124.88kWh
